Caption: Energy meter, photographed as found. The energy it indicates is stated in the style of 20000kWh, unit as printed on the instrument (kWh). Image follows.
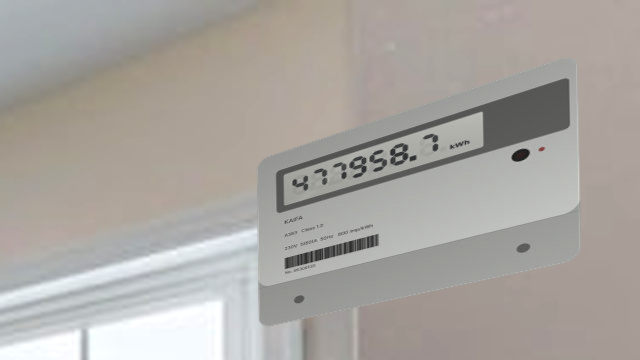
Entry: 477958.7kWh
